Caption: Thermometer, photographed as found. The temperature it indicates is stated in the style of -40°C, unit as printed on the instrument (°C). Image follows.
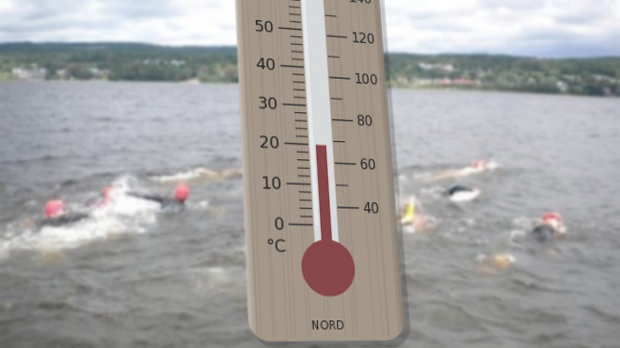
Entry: 20°C
